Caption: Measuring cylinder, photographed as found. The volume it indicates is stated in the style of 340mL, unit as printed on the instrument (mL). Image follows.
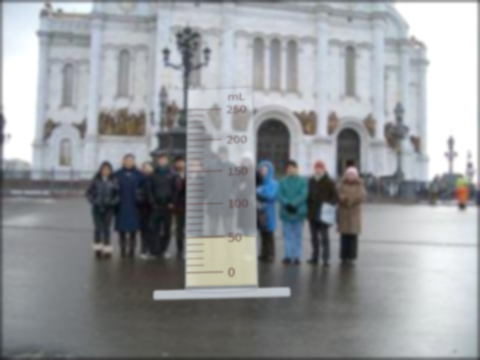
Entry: 50mL
